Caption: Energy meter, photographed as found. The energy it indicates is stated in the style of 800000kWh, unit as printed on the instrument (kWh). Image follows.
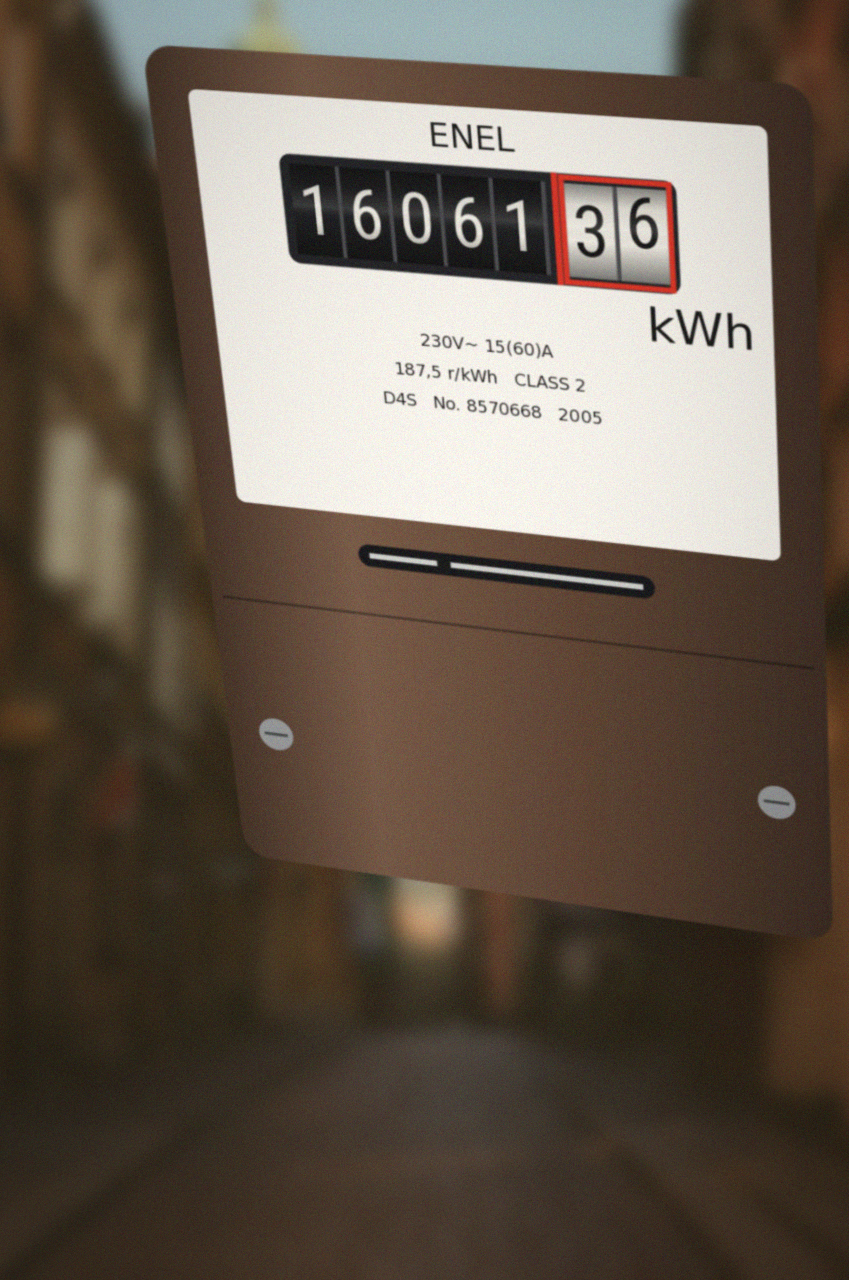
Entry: 16061.36kWh
